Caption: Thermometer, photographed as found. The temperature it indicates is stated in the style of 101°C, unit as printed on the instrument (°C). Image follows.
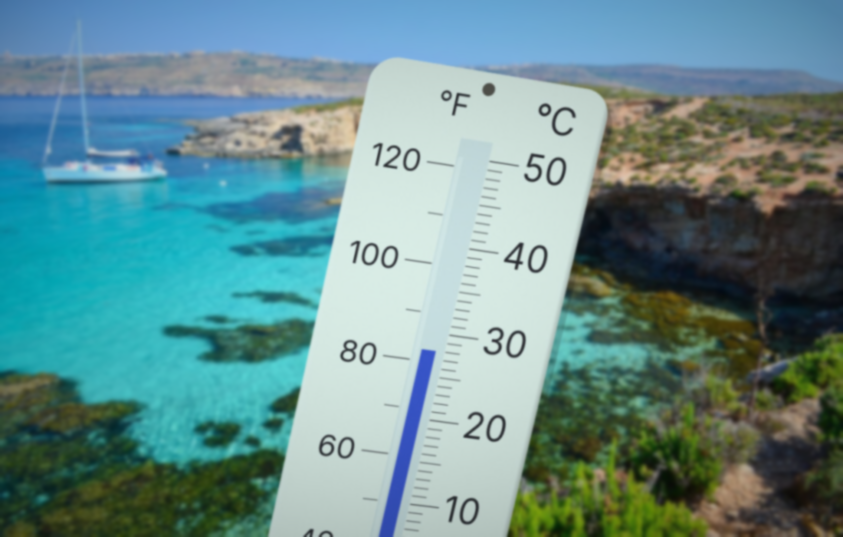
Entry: 28°C
